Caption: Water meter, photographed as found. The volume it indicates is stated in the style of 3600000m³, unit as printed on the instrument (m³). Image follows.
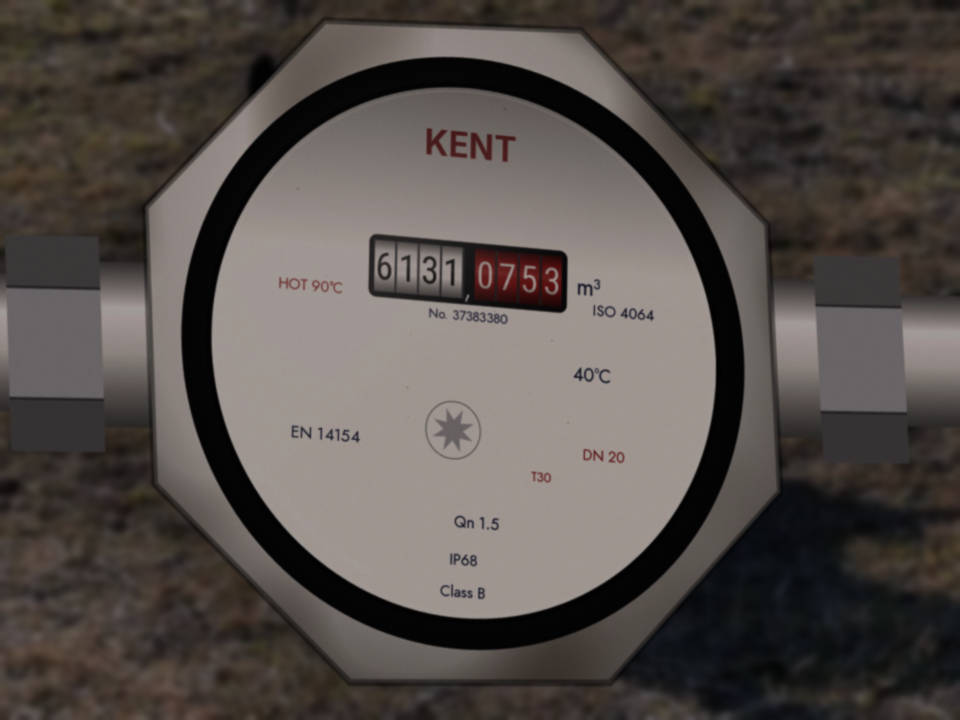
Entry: 6131.0753m³
